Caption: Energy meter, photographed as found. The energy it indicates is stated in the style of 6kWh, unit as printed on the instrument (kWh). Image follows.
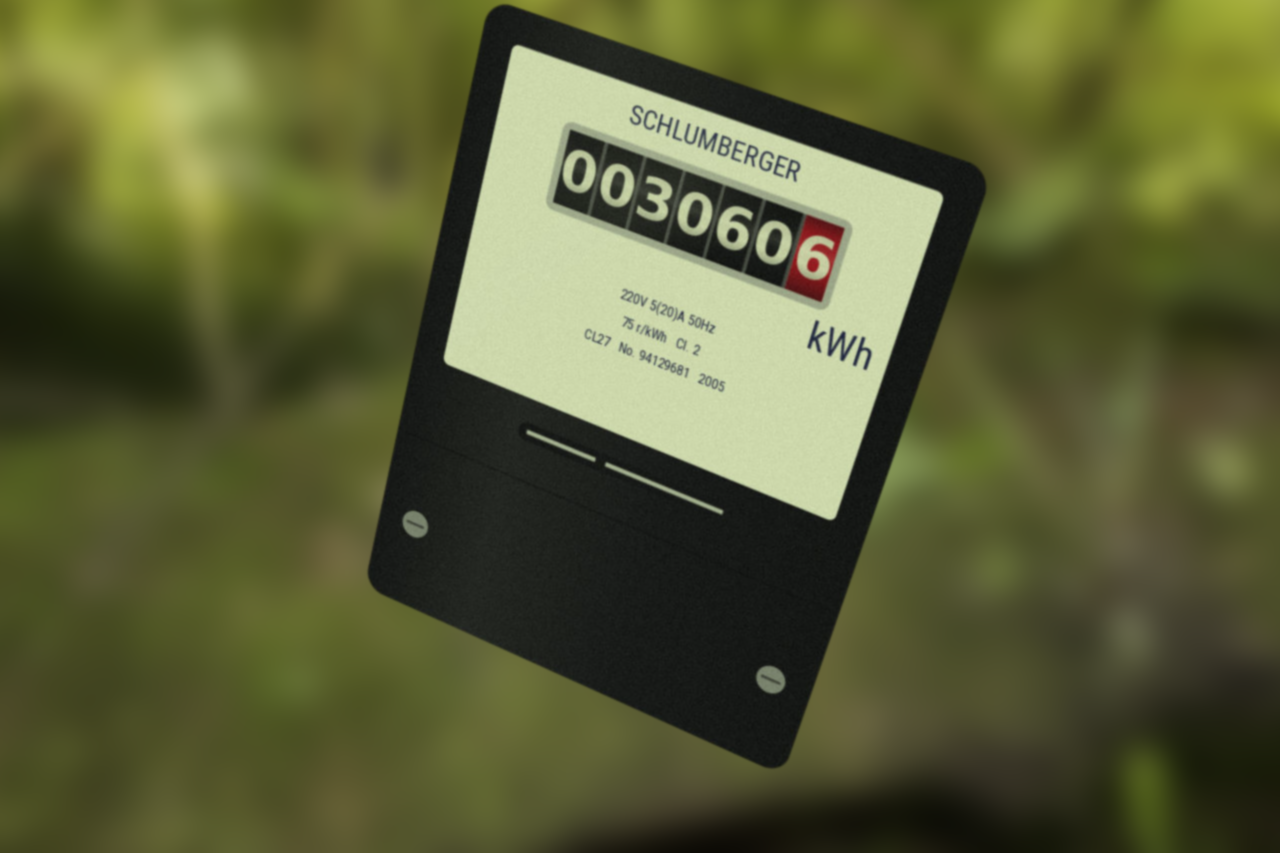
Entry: 3060.6kWh
